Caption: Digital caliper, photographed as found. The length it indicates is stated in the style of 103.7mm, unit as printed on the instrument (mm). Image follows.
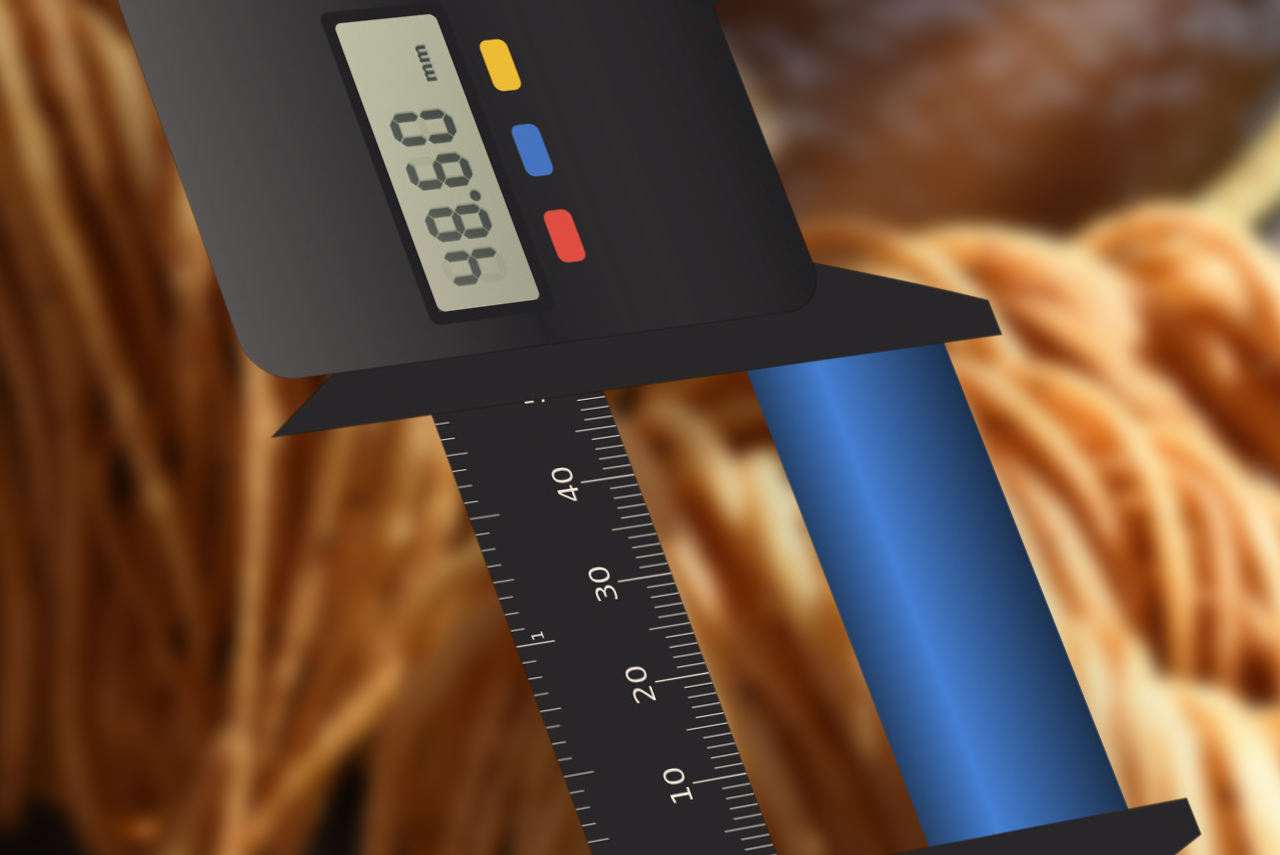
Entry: 48.60mm
